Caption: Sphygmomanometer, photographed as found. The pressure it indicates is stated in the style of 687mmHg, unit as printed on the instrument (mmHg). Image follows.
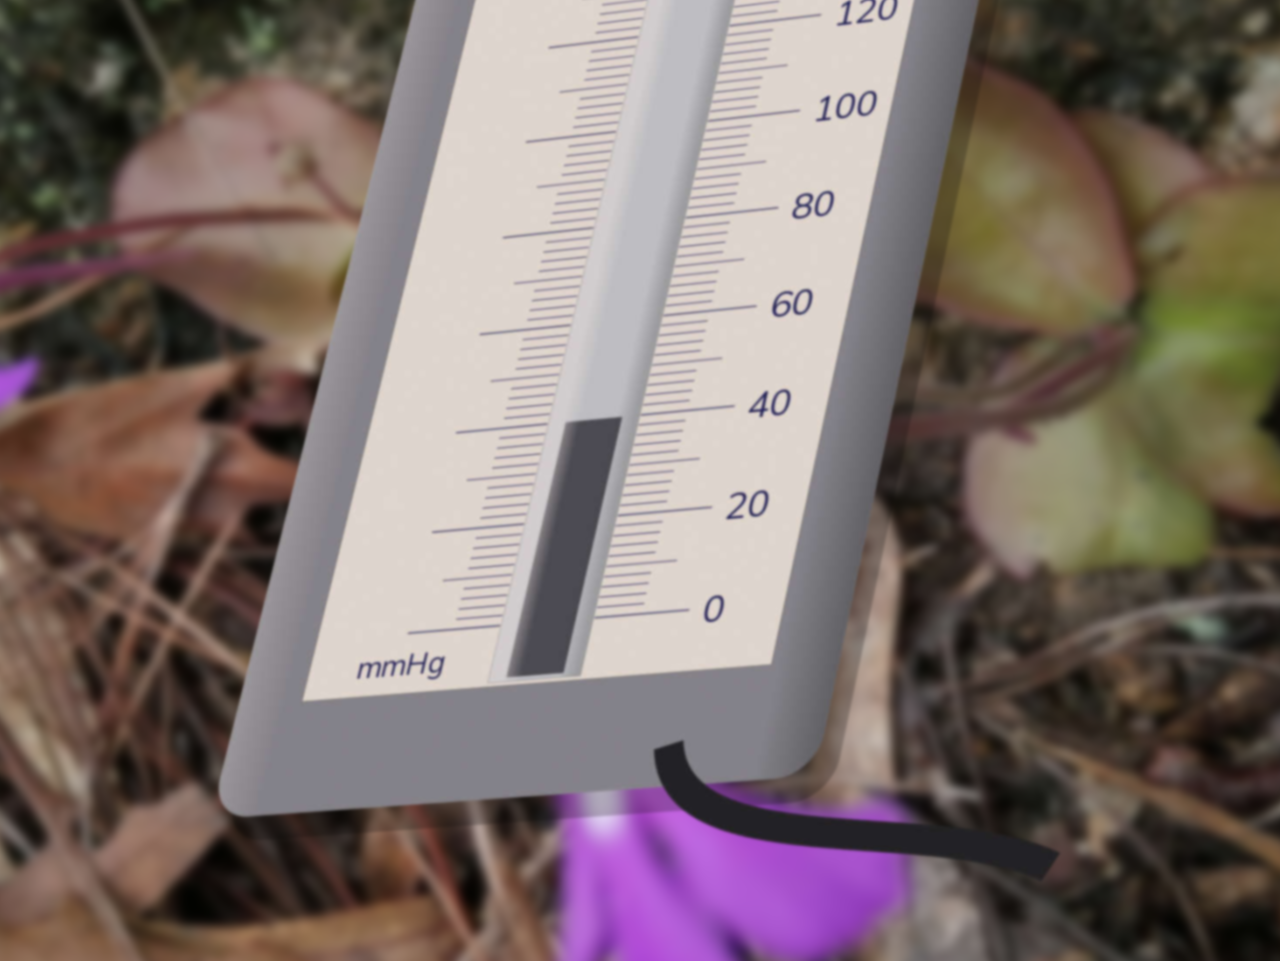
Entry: 40mmHg
